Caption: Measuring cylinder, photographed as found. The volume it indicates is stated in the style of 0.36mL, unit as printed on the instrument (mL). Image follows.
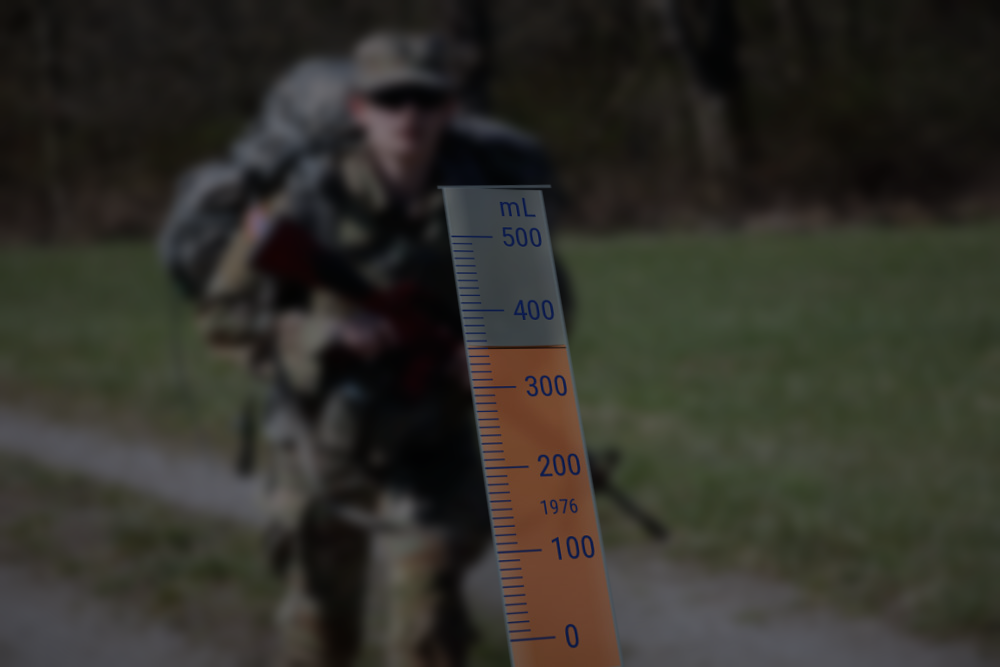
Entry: 350mL
